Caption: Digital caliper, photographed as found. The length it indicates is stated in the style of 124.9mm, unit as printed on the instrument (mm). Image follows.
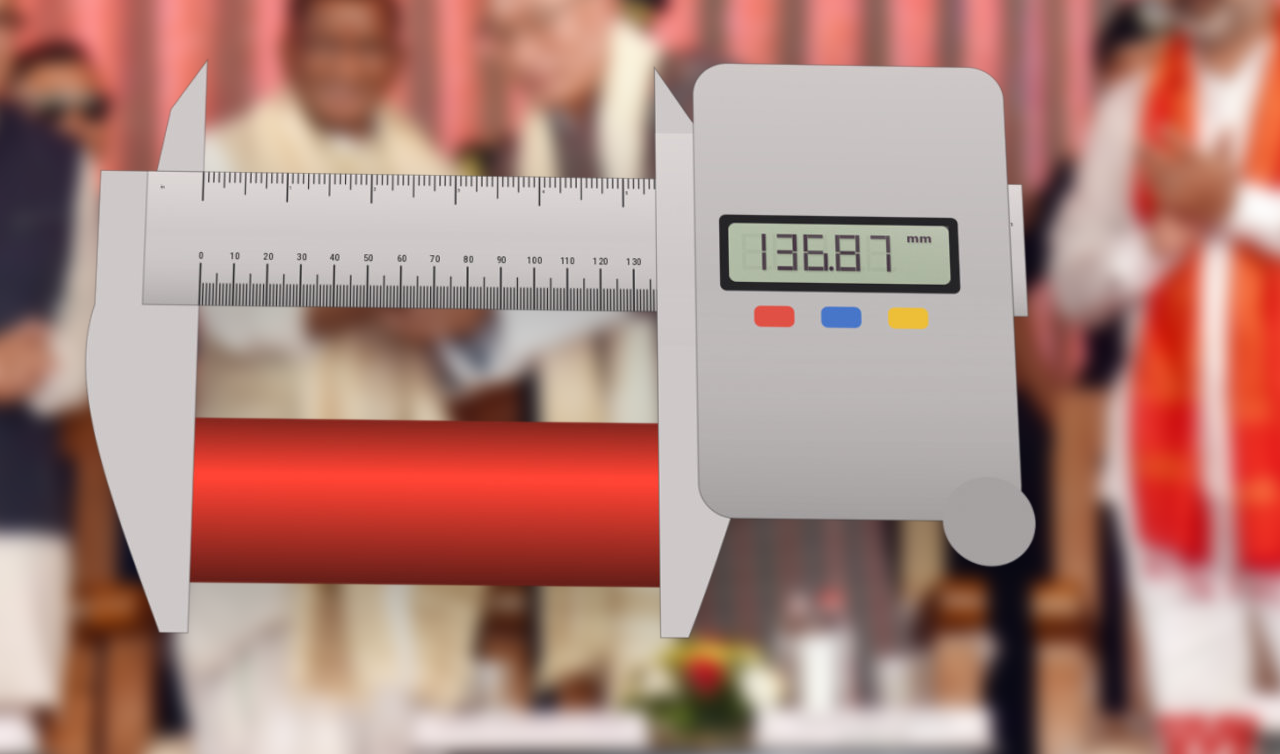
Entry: 136.87mm
